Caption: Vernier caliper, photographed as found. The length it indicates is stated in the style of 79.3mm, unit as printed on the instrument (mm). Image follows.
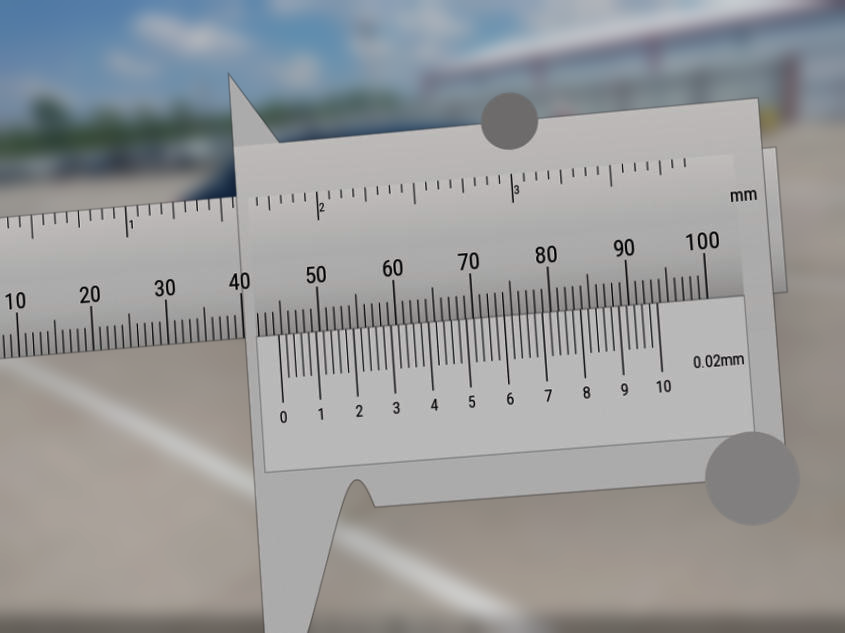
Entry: 44.6mm
